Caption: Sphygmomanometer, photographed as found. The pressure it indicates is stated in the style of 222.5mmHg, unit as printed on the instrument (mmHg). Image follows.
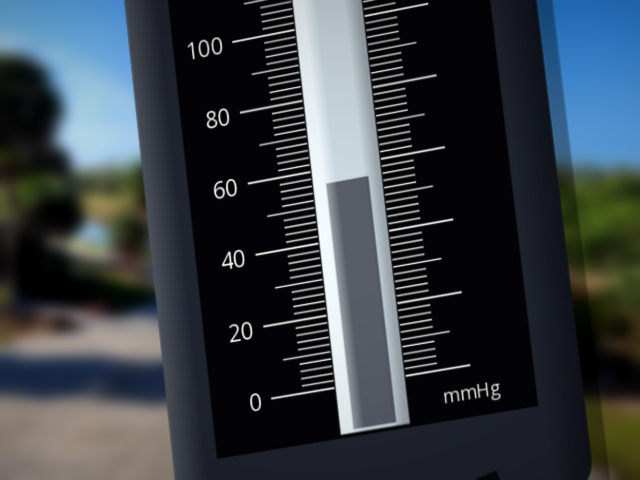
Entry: 56mmHg
